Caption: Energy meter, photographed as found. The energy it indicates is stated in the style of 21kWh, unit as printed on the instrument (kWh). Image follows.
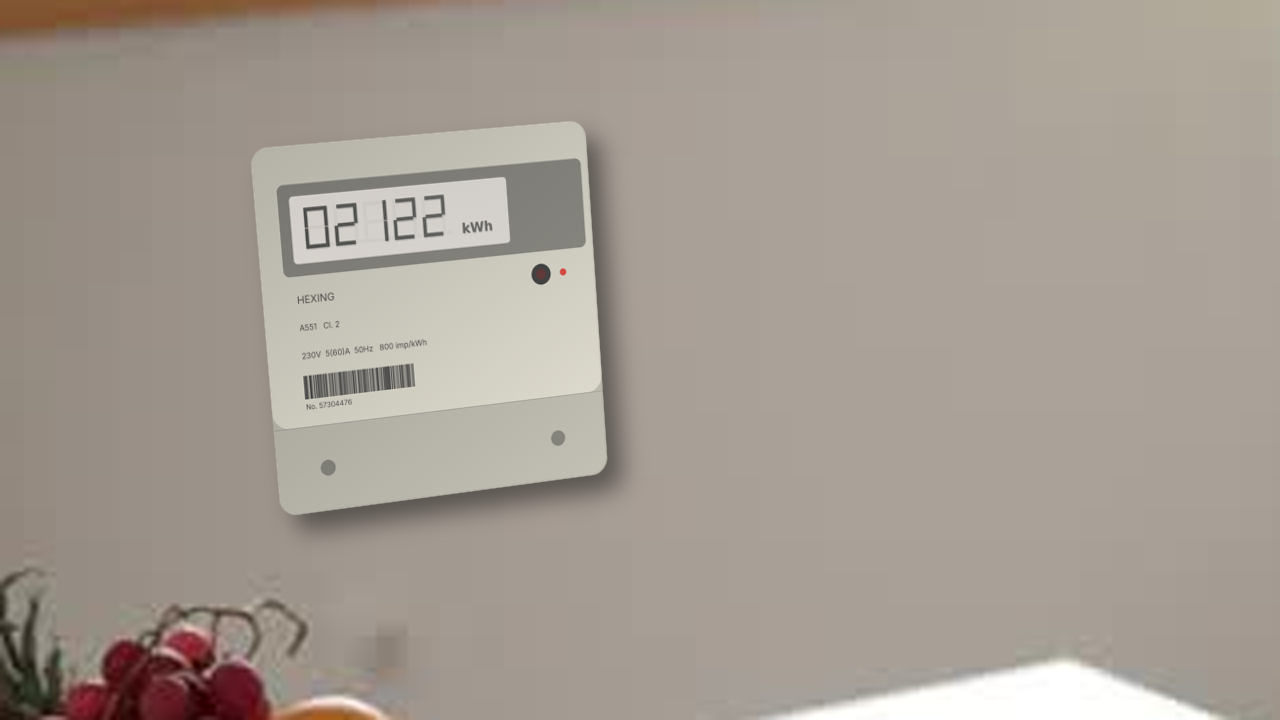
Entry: 2122kWh
